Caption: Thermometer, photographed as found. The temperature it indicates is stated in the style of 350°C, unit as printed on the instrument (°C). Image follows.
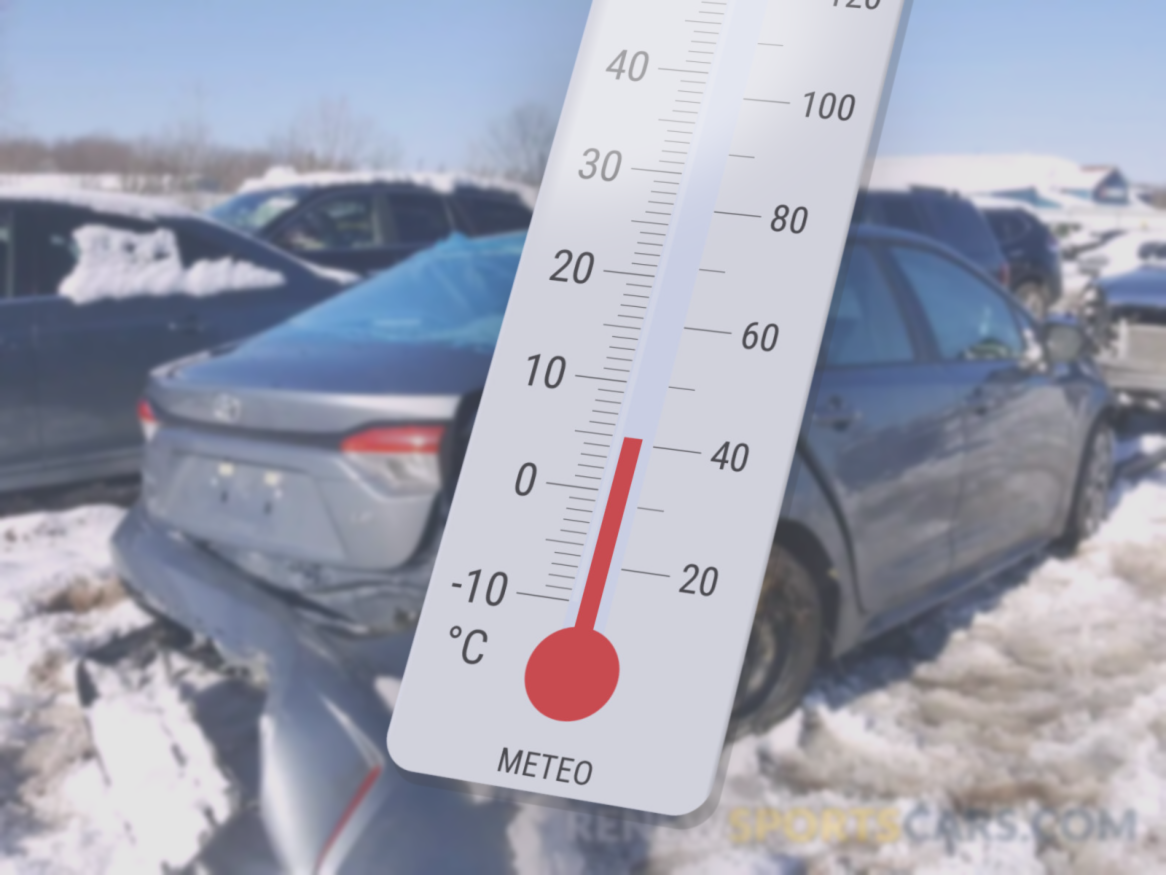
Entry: 5°C
